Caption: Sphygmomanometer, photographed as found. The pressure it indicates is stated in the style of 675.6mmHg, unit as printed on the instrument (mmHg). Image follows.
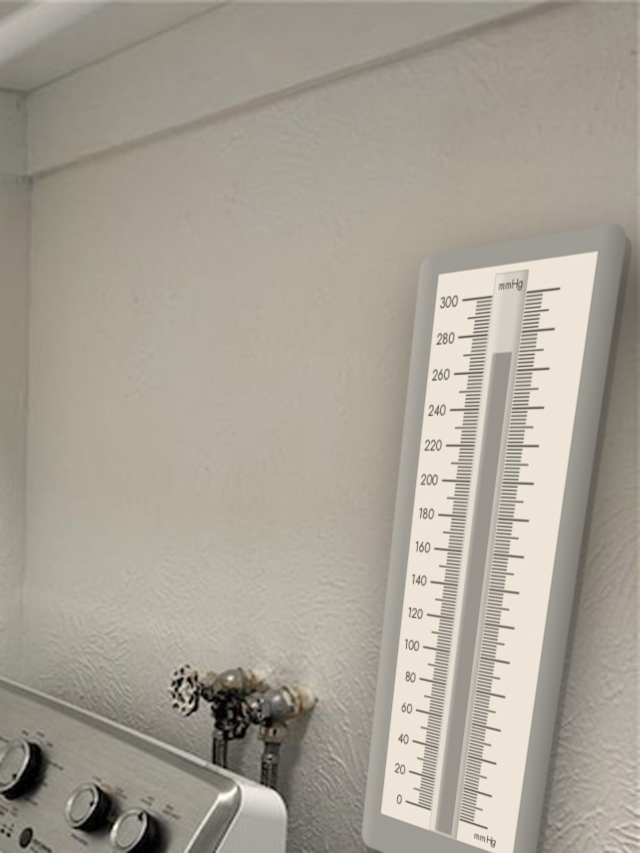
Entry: 270mmHg
